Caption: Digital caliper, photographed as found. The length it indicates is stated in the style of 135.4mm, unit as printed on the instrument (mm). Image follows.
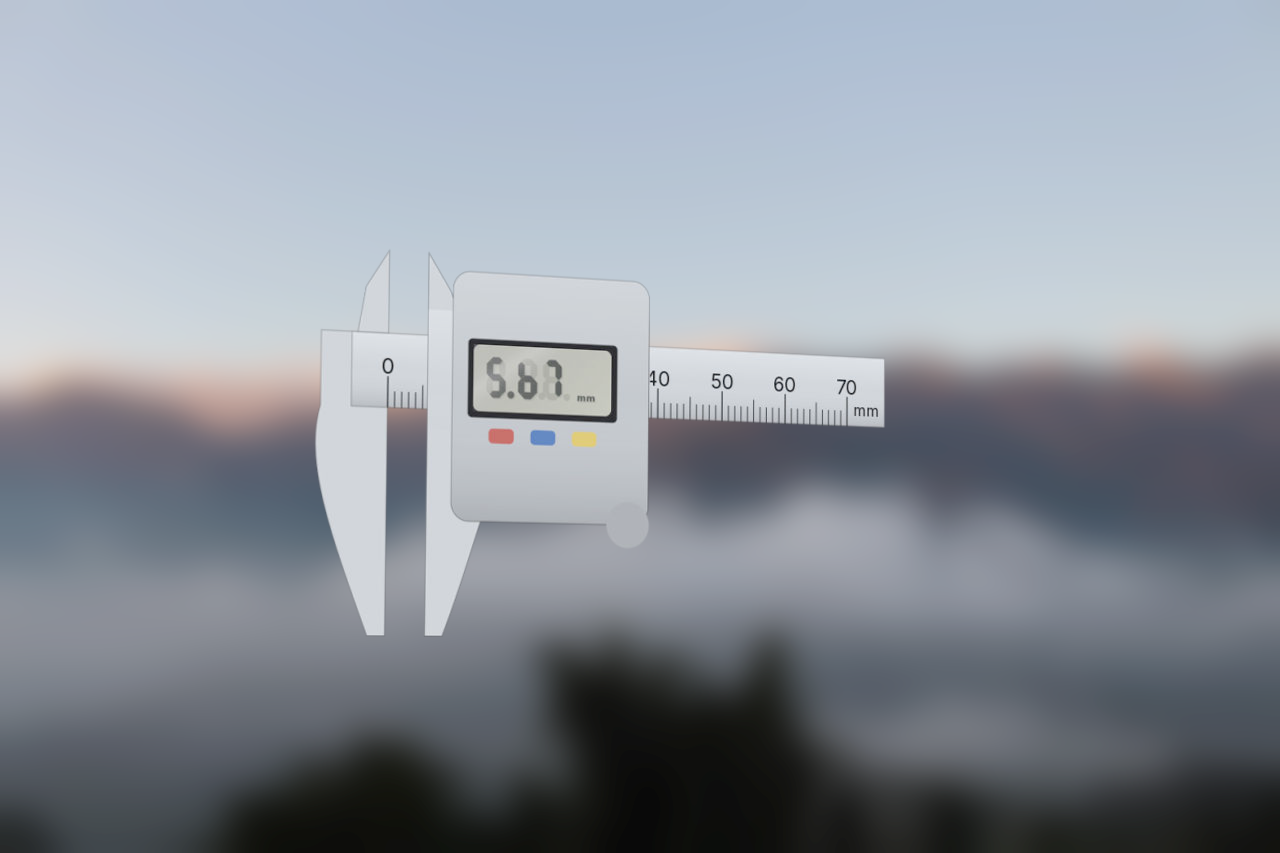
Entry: 5.67mm
